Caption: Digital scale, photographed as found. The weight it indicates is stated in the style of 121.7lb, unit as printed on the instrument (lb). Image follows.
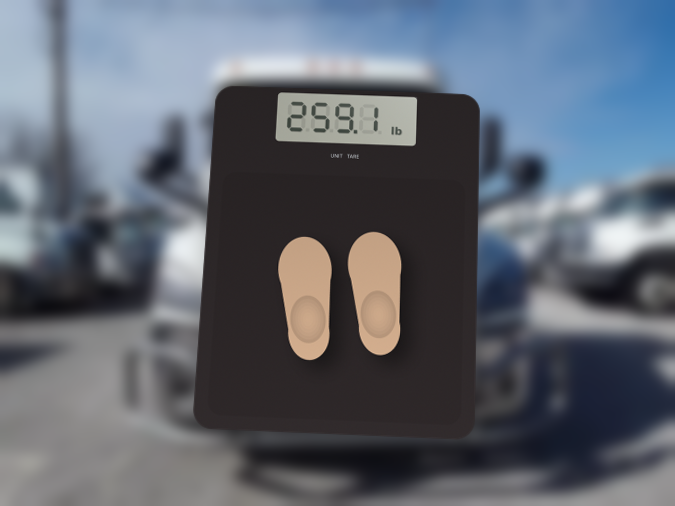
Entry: 259.1lb
